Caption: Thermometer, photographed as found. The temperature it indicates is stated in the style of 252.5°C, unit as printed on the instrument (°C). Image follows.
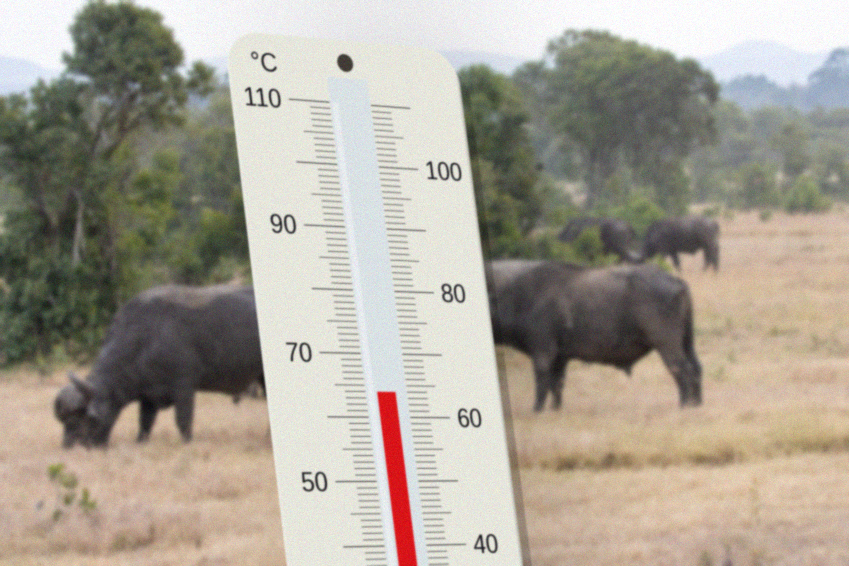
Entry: 64°C
